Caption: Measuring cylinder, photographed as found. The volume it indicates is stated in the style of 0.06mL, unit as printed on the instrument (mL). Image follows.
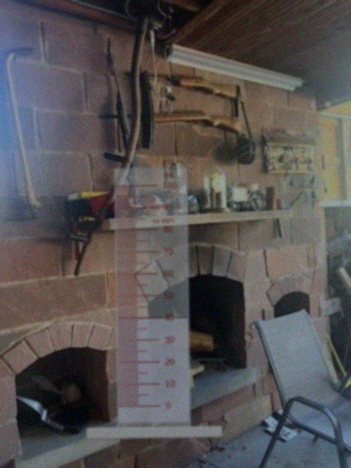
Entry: 40mL
